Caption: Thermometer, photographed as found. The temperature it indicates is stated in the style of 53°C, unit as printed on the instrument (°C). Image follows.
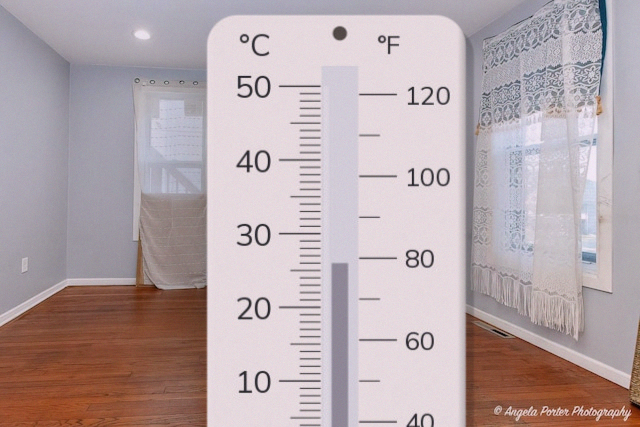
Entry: 26°C
